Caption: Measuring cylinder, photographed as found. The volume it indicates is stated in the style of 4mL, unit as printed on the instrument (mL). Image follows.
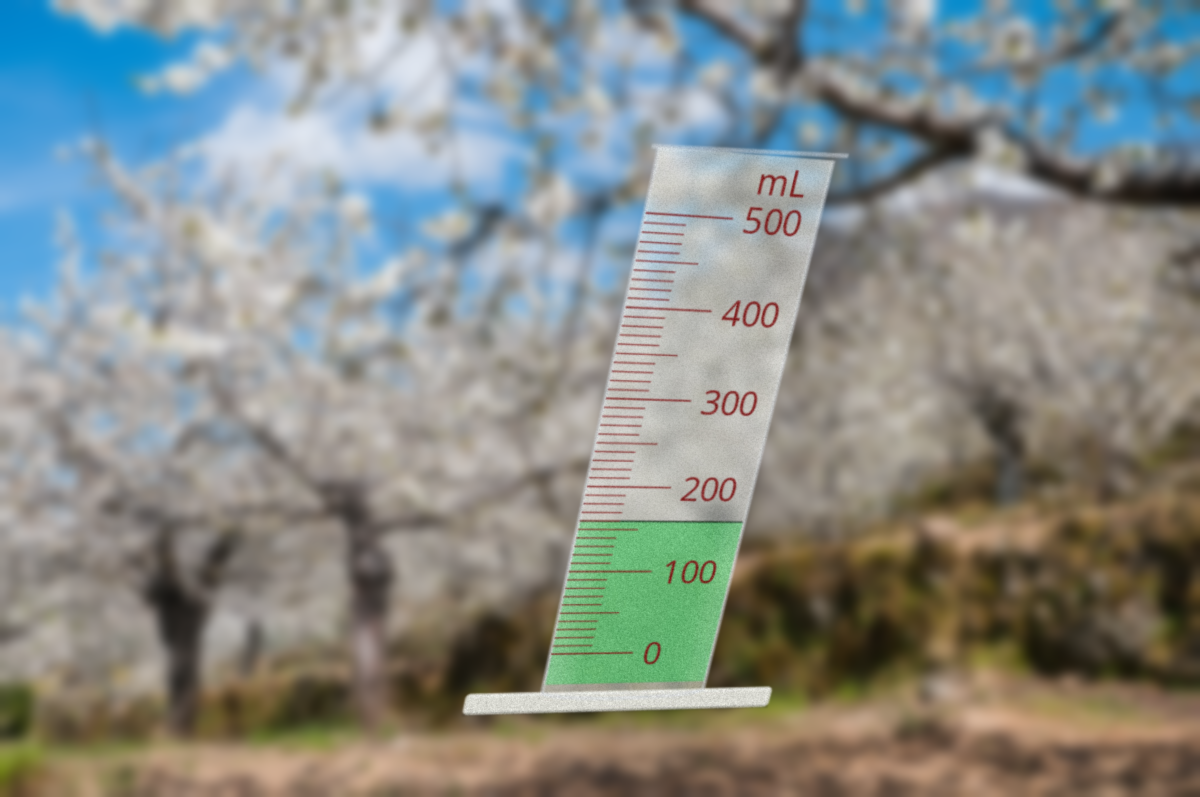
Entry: 160mL
